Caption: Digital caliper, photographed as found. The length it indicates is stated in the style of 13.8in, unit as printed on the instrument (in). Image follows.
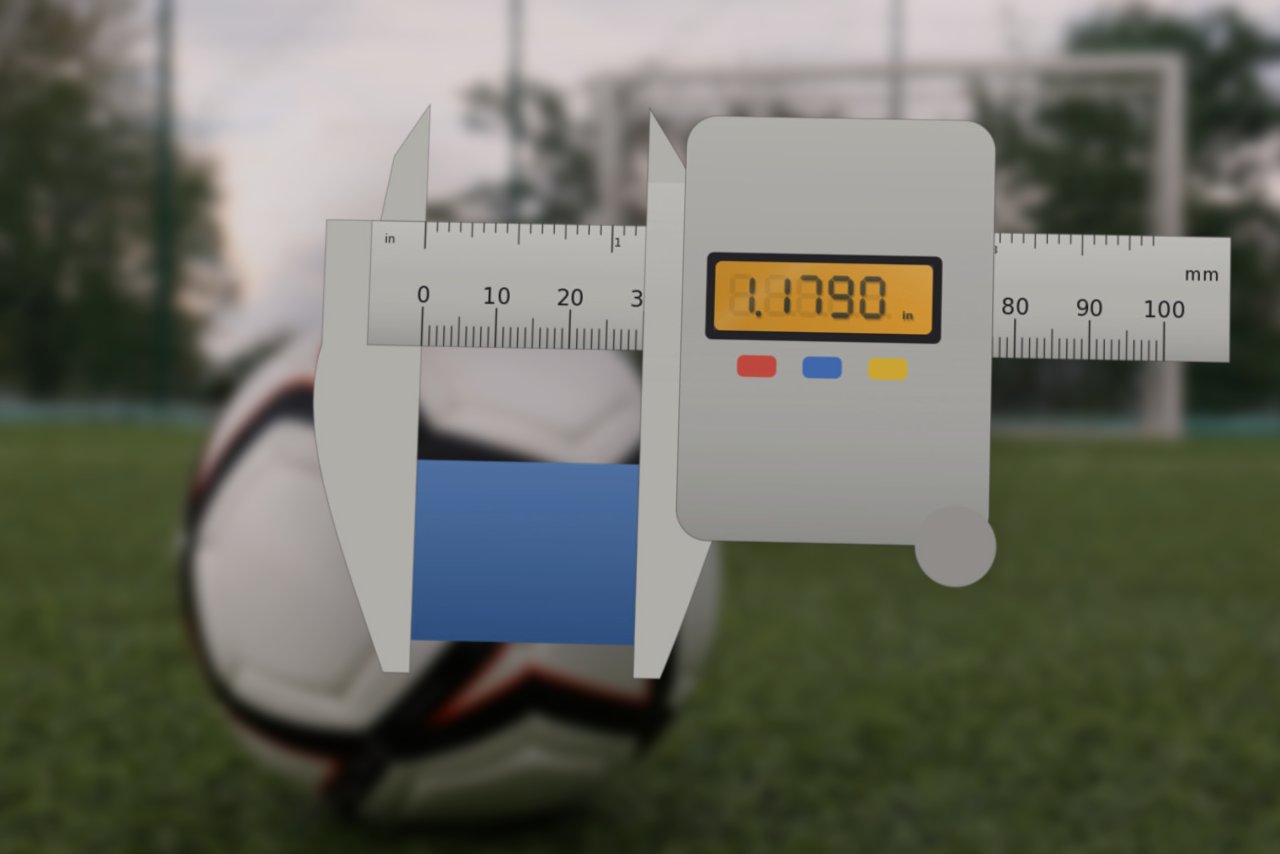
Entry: 1.1790in
